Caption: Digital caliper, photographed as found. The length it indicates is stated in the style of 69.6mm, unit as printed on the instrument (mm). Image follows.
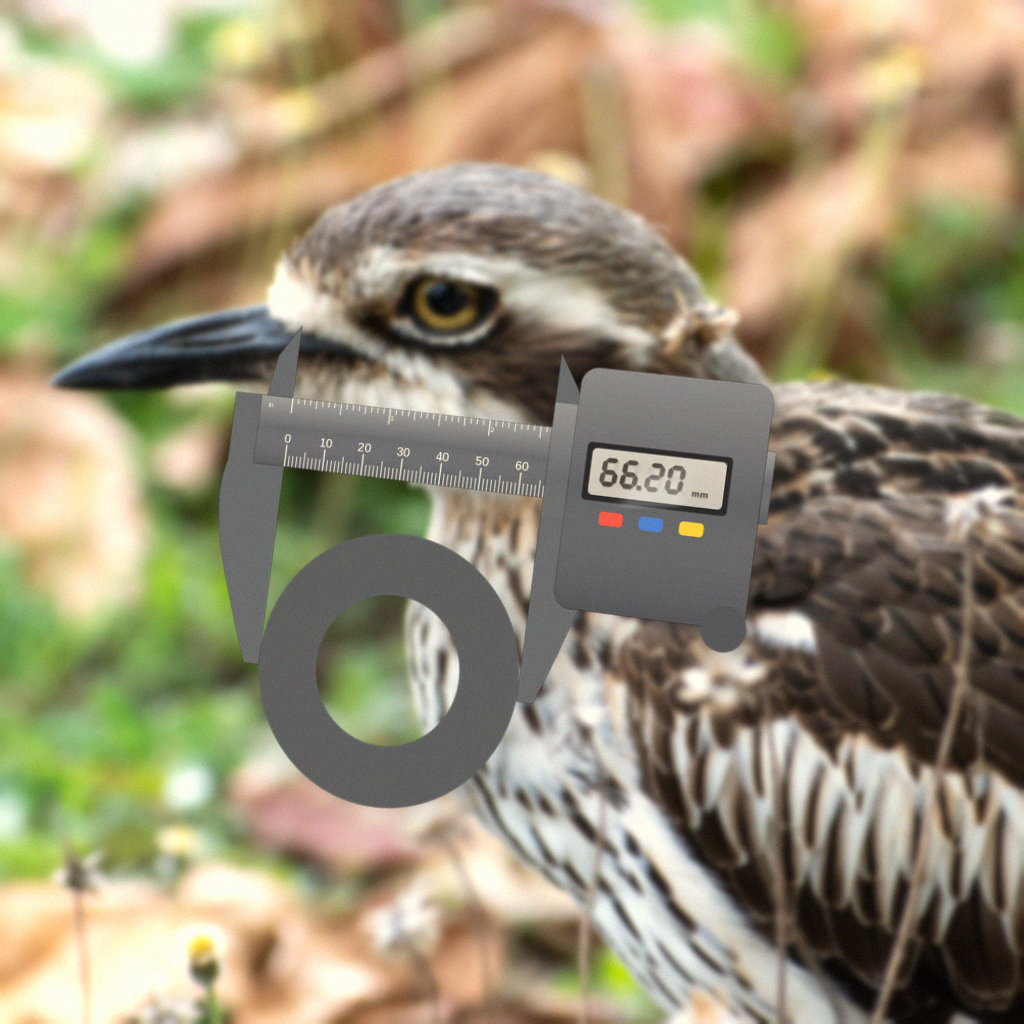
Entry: 66.20mm
